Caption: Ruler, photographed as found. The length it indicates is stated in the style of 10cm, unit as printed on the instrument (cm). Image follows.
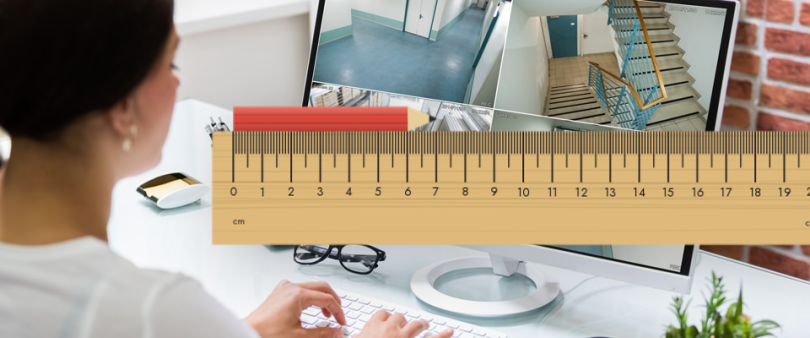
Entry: 7cm
